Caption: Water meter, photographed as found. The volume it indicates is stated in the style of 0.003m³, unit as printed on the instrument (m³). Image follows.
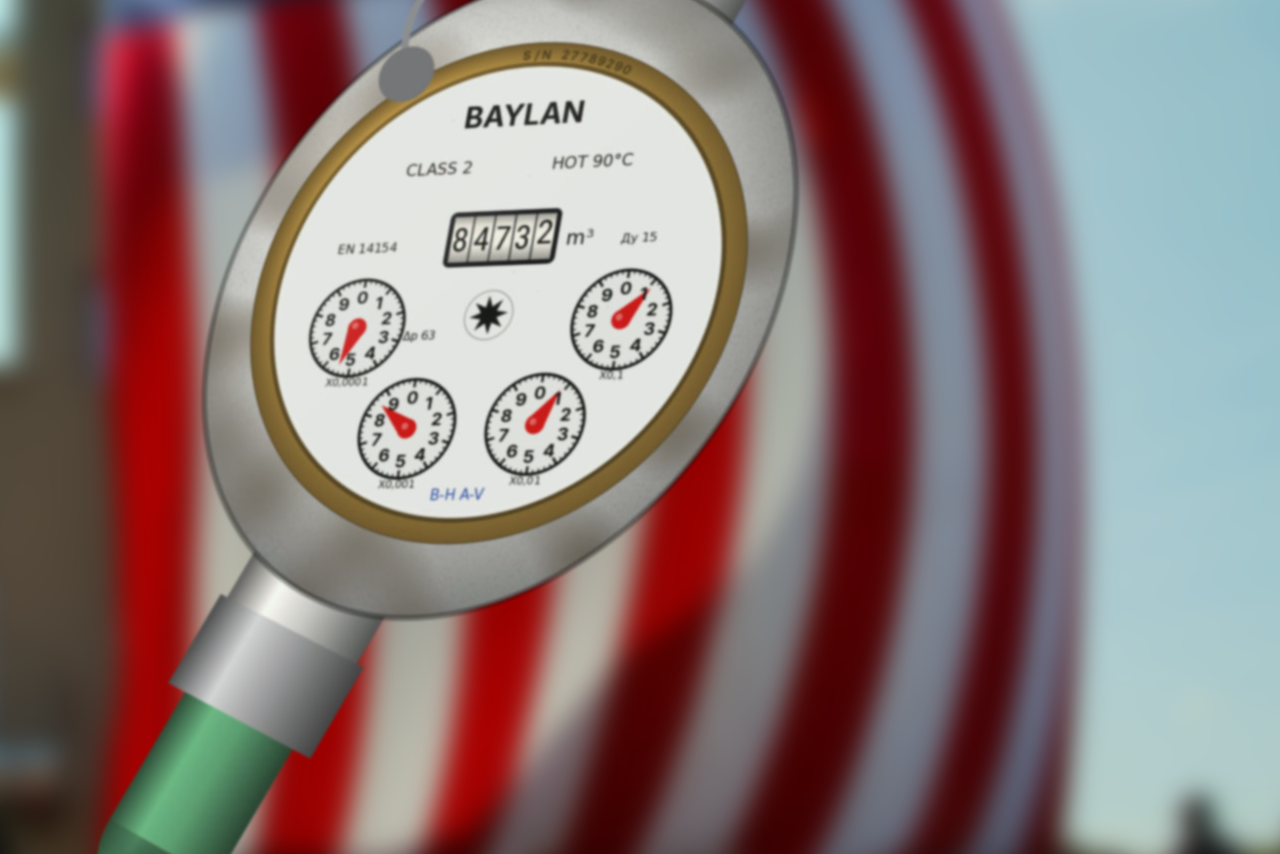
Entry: 84732.1085m³
